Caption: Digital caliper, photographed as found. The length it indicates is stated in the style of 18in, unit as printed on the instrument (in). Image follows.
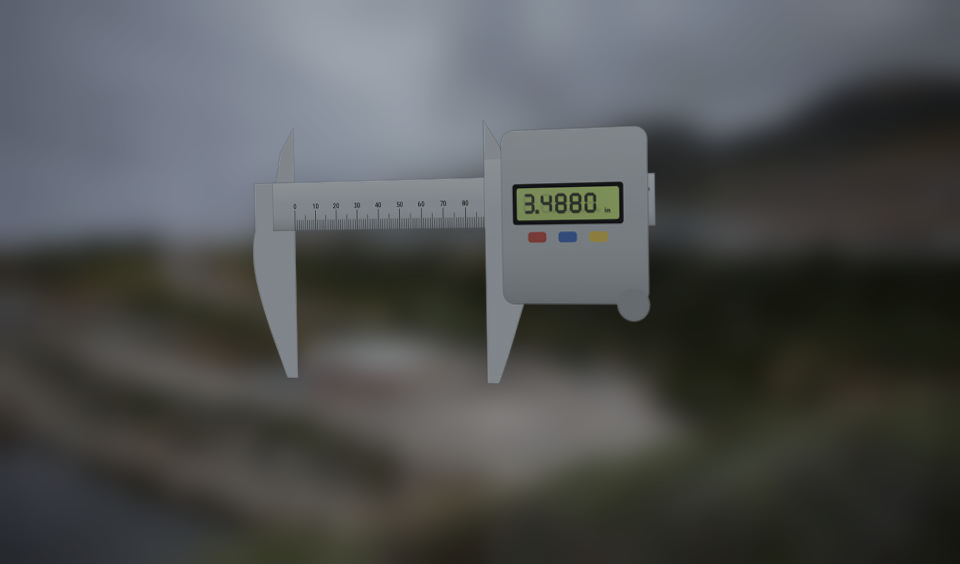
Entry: 3.4880in
